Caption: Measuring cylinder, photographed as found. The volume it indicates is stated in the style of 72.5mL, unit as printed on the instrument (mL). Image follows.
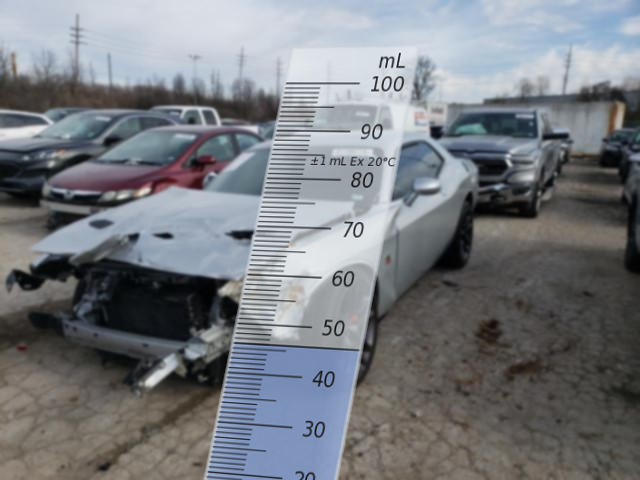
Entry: 46mL
